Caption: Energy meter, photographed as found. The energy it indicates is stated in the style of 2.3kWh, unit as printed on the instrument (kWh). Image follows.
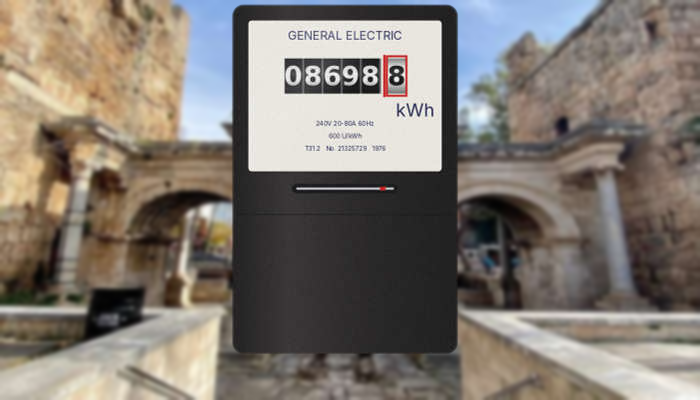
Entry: 8698.8kWh
